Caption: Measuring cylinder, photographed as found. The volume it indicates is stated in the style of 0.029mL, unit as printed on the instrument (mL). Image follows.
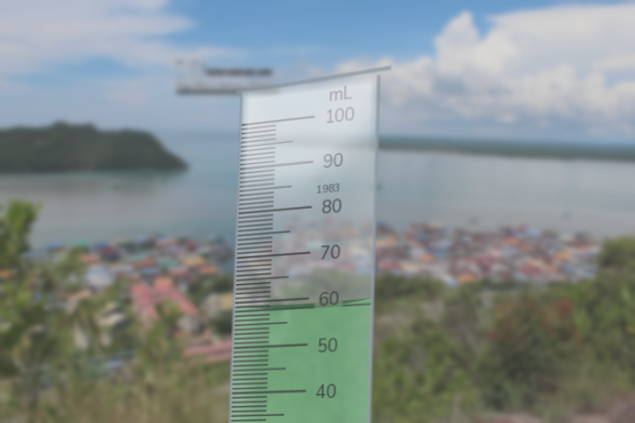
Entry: 58mL
